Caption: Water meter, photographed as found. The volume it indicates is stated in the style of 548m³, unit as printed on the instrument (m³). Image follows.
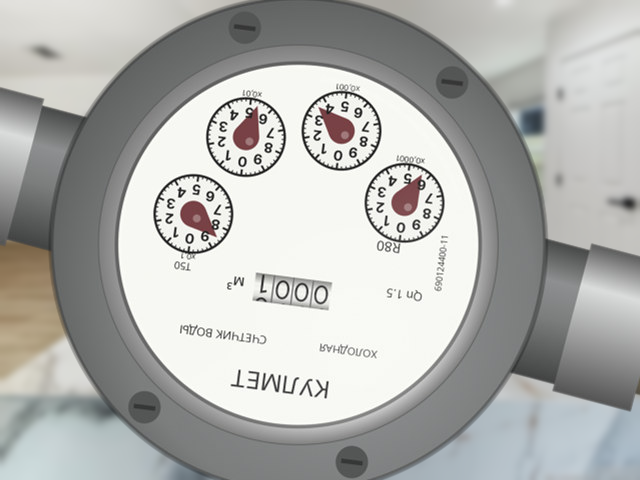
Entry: 0.8535m³
